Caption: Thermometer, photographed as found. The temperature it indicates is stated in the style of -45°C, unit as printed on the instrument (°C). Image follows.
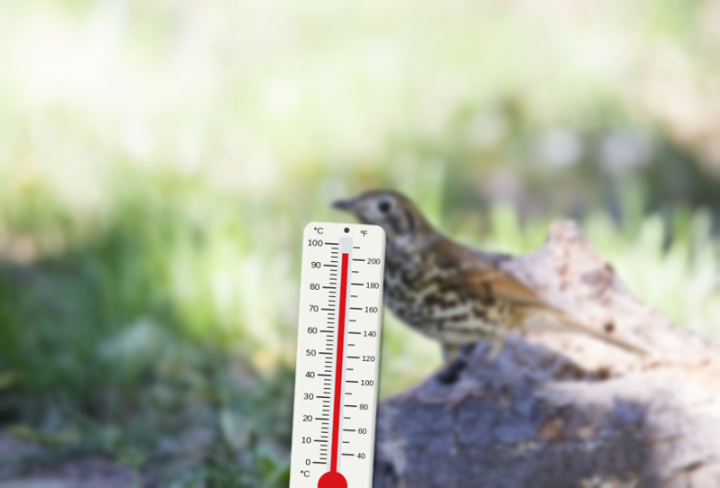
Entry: 96°C
